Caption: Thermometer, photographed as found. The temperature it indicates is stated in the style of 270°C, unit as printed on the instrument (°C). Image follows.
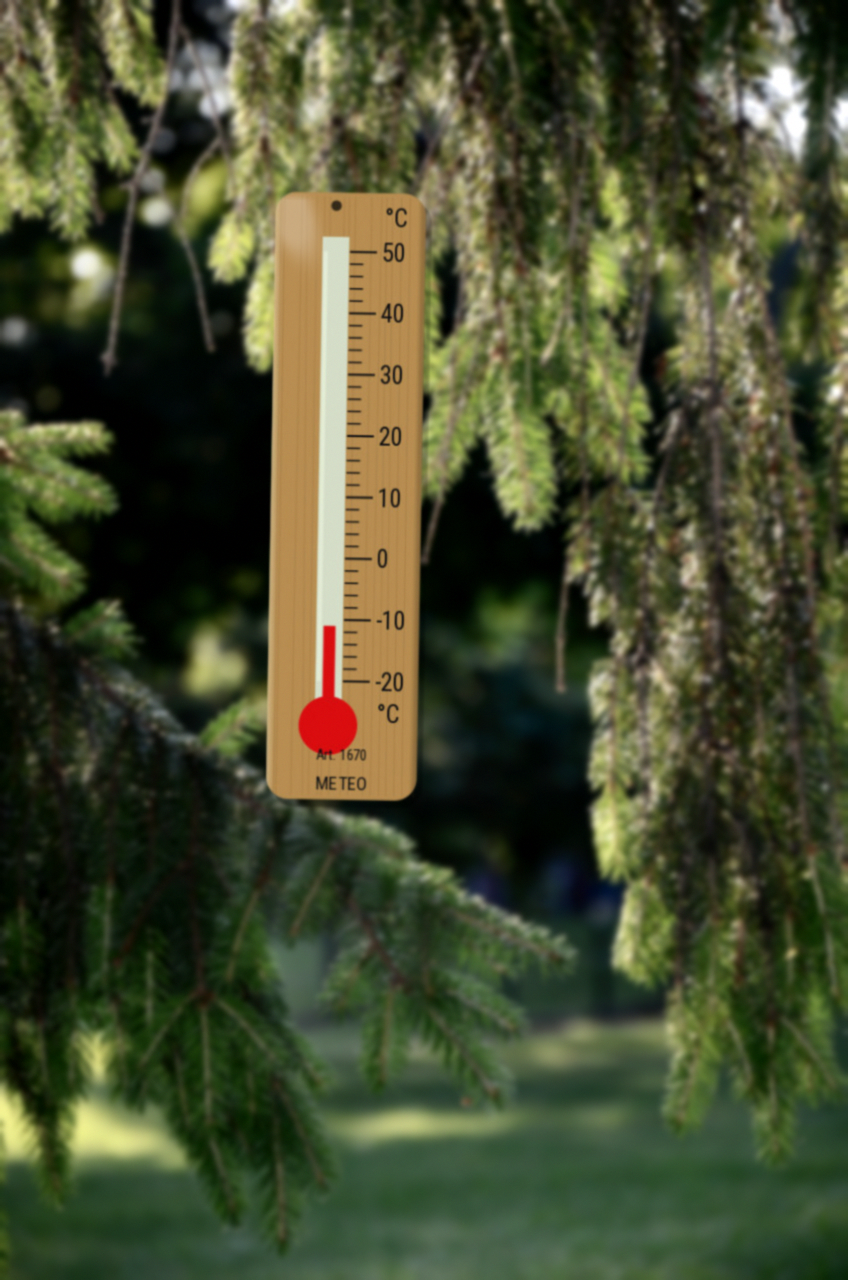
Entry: -11°C
